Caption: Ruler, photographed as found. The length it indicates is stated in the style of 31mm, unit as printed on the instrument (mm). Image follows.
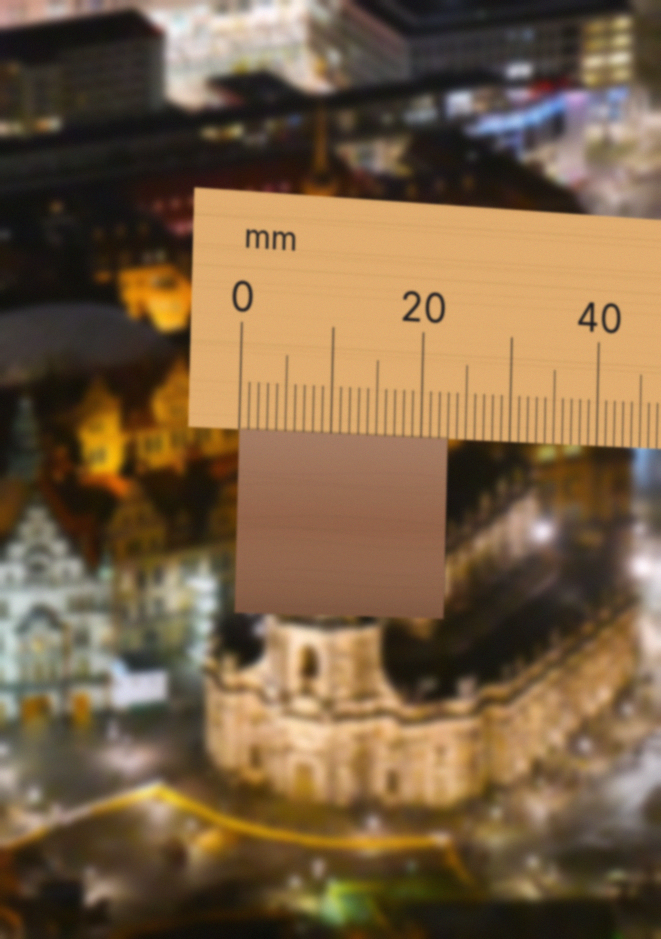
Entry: 23mm
